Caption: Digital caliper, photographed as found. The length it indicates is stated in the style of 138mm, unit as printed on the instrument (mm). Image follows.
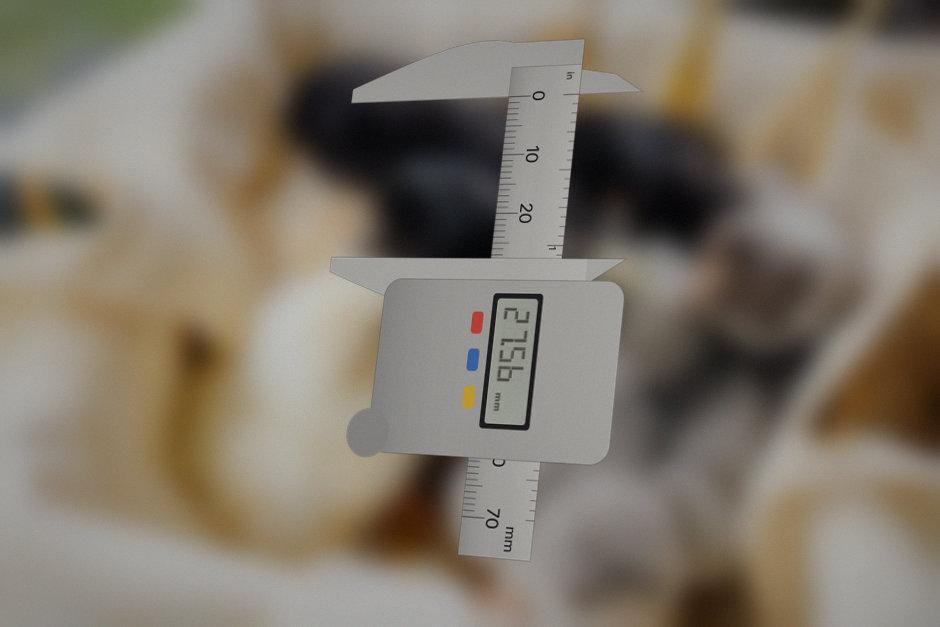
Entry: 27.56mm
